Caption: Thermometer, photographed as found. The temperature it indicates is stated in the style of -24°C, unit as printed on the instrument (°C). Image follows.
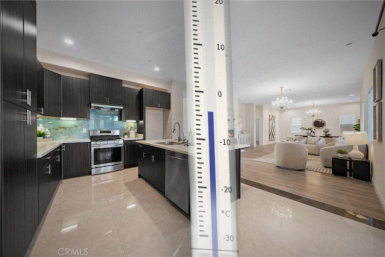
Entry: -4°C
